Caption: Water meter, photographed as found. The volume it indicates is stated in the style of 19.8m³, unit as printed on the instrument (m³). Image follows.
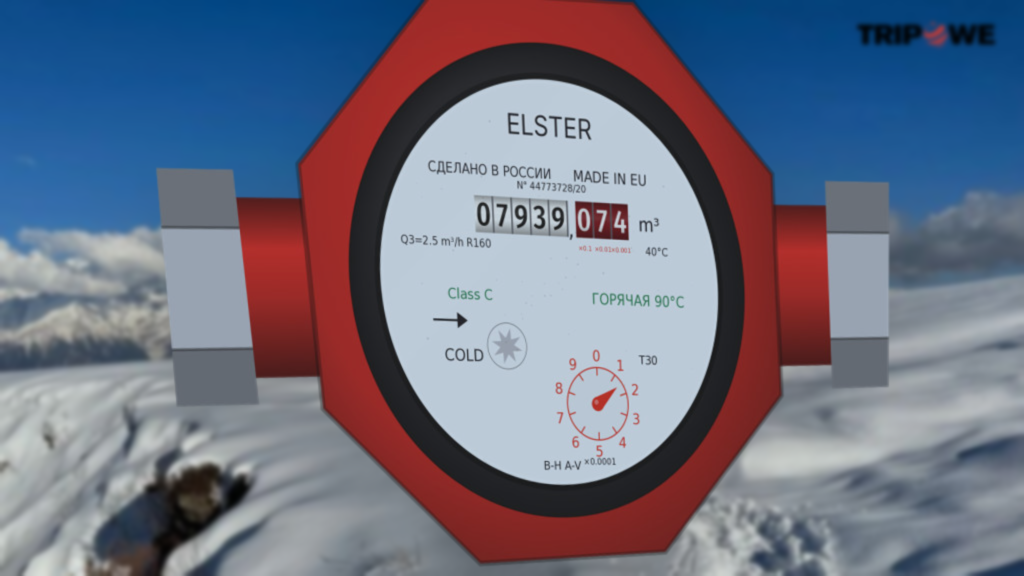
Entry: 7939.0741m³
